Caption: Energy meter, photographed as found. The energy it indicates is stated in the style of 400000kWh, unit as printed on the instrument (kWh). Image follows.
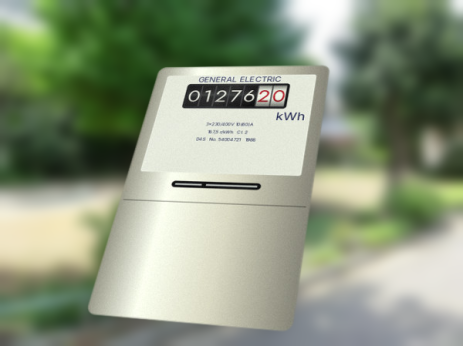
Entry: 1276.20kWh
